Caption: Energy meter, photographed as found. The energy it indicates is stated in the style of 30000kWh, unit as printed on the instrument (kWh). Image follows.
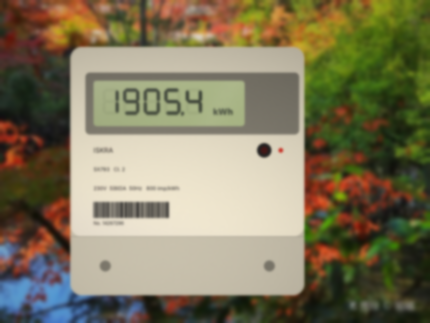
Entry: 1905.4kWh
